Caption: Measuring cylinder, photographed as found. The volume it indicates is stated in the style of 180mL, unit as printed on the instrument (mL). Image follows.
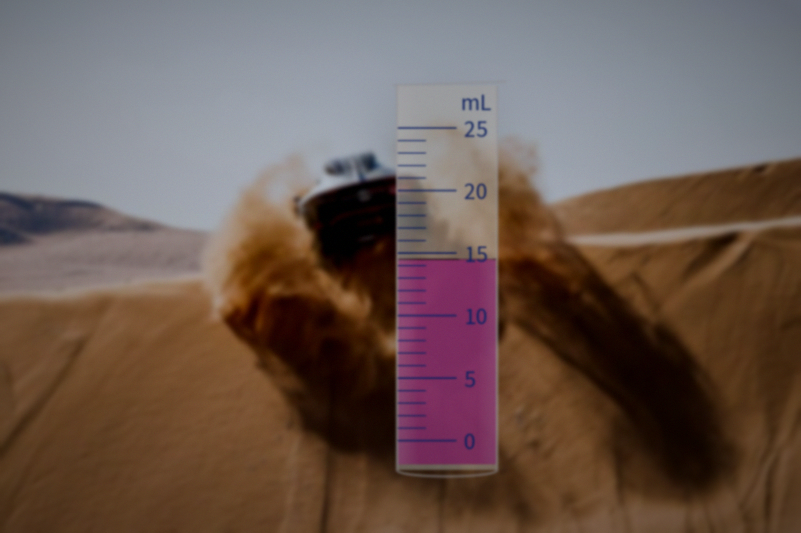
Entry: 14.5mL
